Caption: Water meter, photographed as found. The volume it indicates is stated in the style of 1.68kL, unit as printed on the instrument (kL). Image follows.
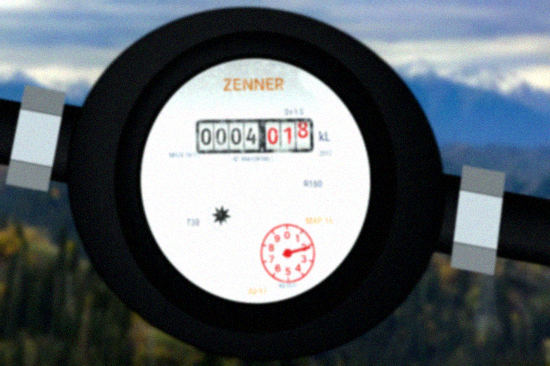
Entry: 4.0182kL
